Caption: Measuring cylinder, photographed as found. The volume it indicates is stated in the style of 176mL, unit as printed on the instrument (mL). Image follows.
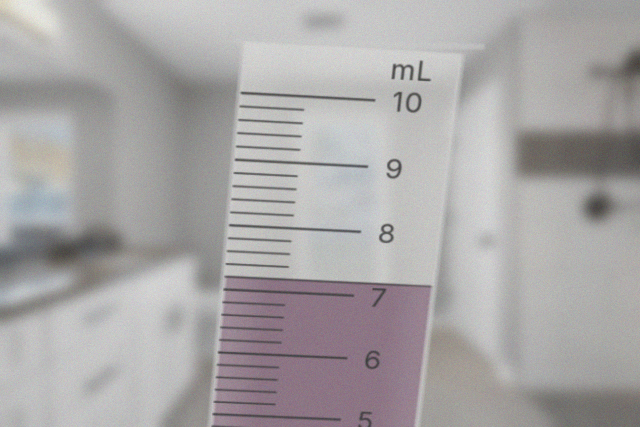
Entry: 7.2mL
